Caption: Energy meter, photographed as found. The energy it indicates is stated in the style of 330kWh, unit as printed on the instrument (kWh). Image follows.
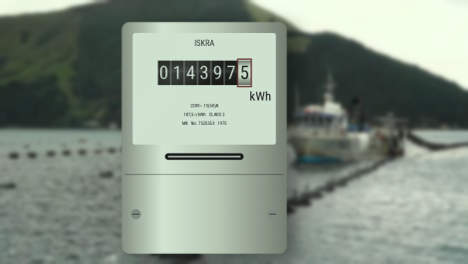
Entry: 14397.5kWh
